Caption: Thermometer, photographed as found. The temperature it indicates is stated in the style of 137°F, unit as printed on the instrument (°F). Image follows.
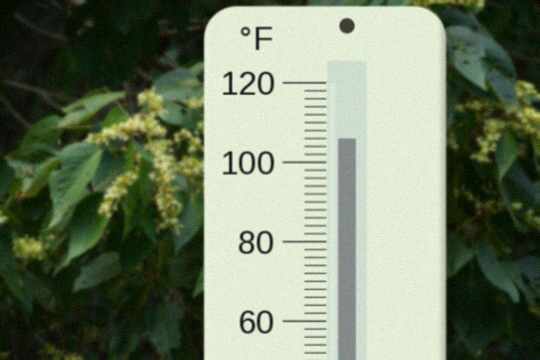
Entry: 106°F
